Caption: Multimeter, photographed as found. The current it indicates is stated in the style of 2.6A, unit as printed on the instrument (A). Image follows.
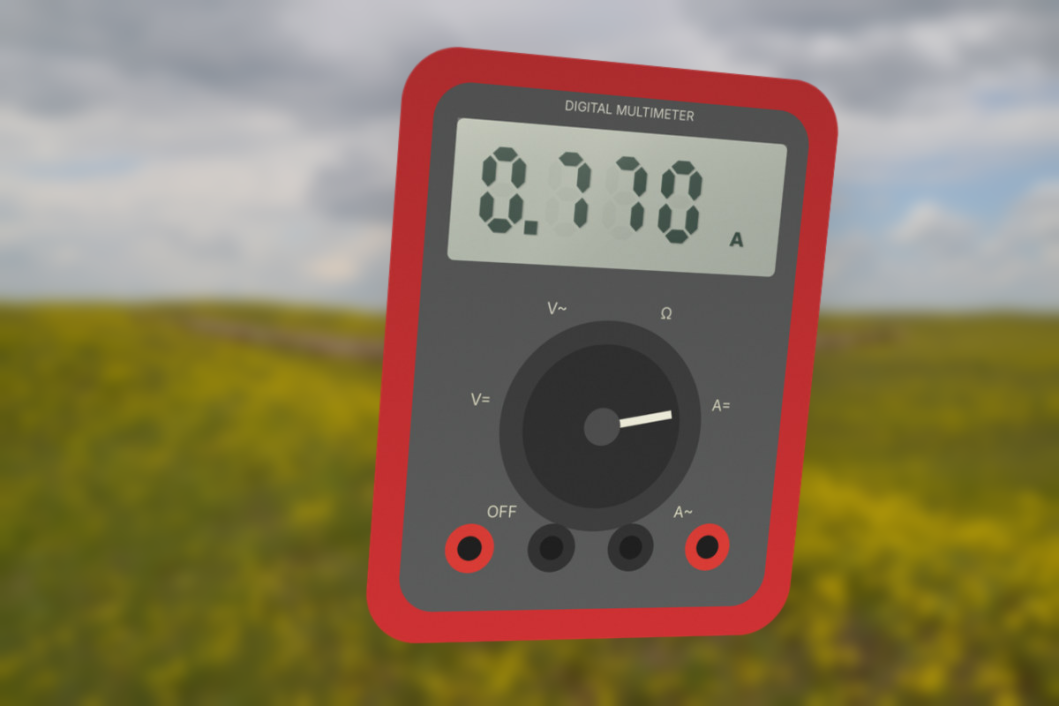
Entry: 0.770A
